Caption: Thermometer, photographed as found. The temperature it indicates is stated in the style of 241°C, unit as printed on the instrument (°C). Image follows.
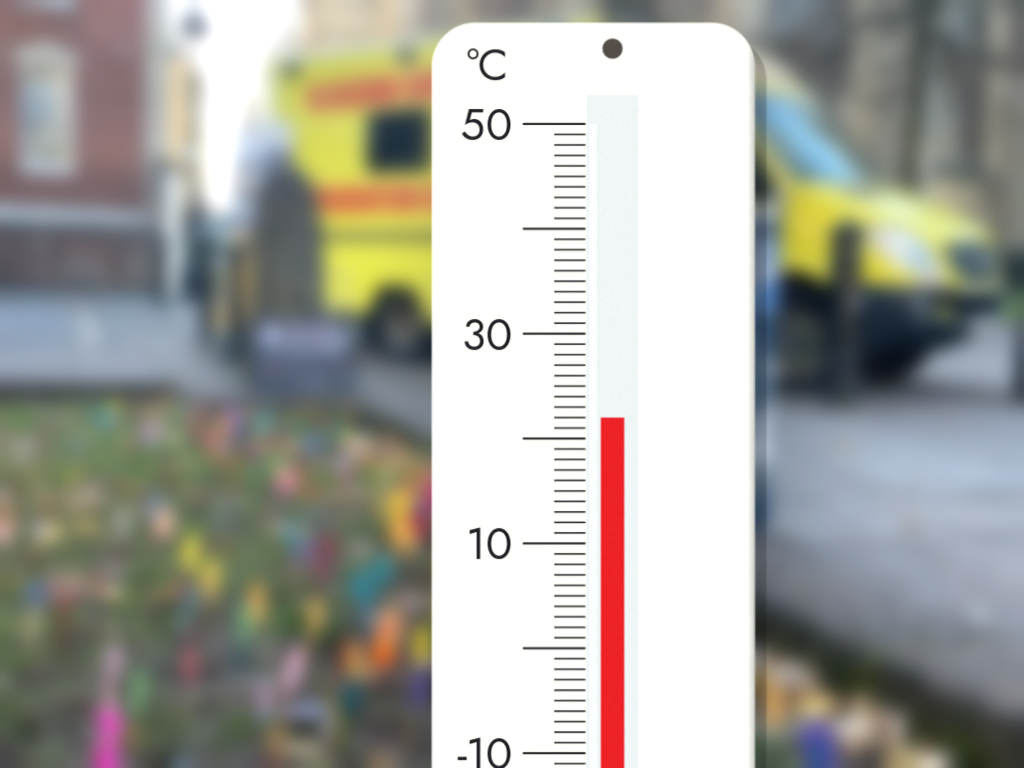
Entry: 22°C
